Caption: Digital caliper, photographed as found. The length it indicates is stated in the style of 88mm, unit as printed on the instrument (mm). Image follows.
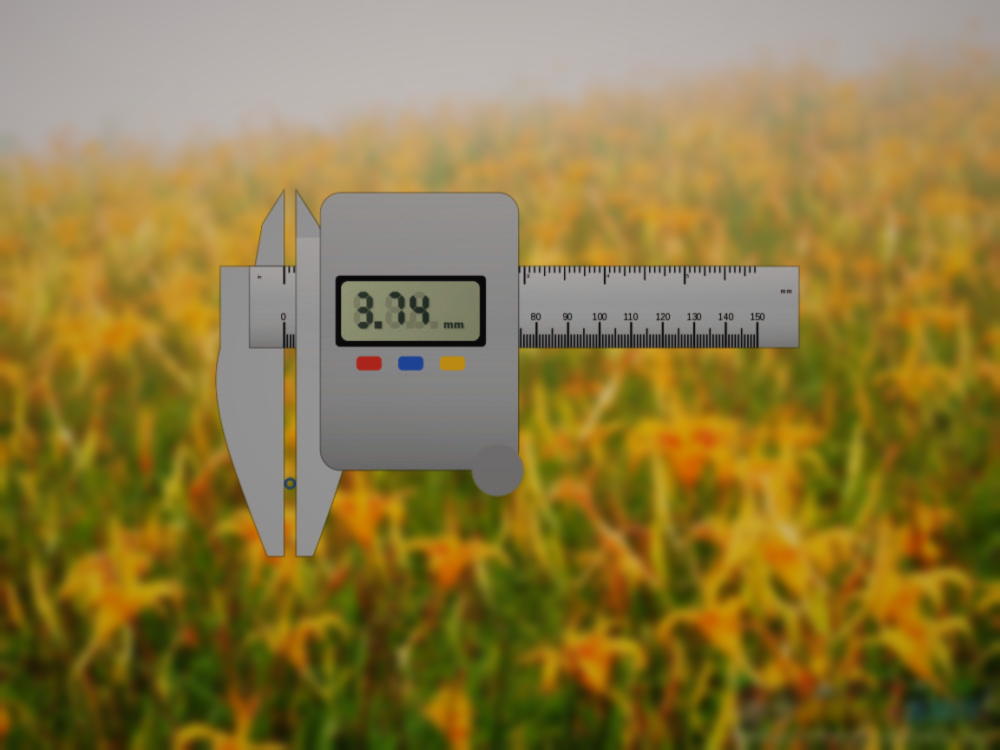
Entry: 3.74mm
